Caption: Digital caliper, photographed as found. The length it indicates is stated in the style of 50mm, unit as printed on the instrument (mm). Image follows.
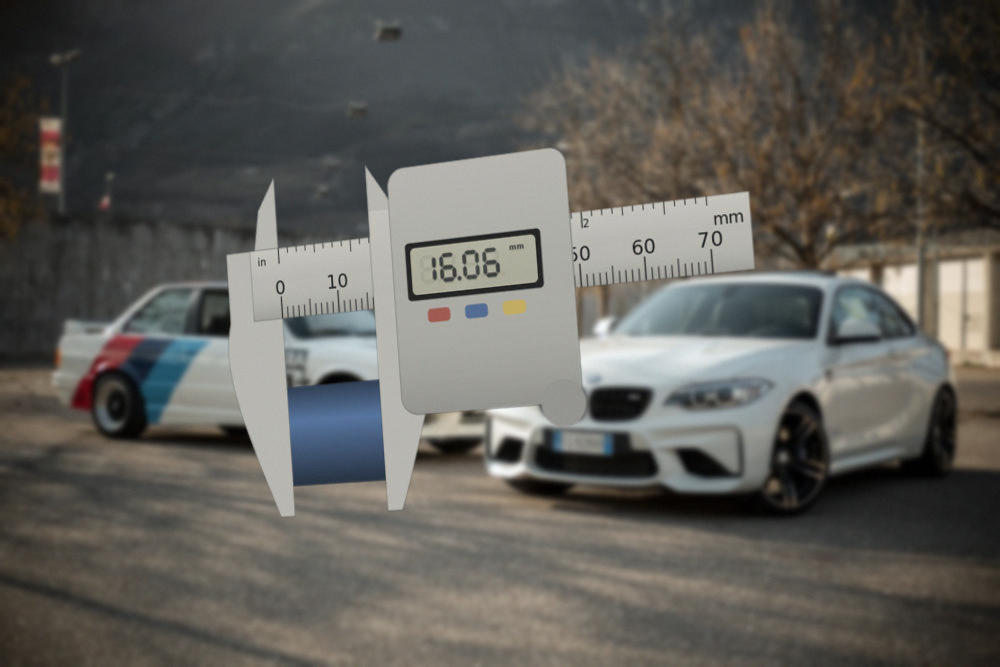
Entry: 16.06mm
